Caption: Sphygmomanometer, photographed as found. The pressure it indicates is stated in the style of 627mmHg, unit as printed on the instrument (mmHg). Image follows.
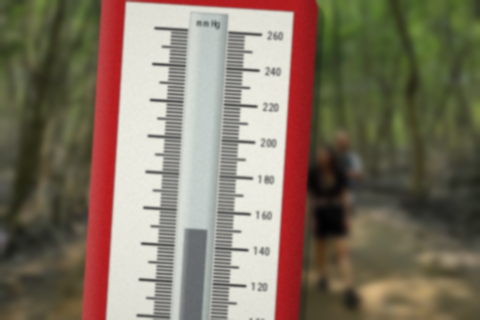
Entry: 150mmHg
